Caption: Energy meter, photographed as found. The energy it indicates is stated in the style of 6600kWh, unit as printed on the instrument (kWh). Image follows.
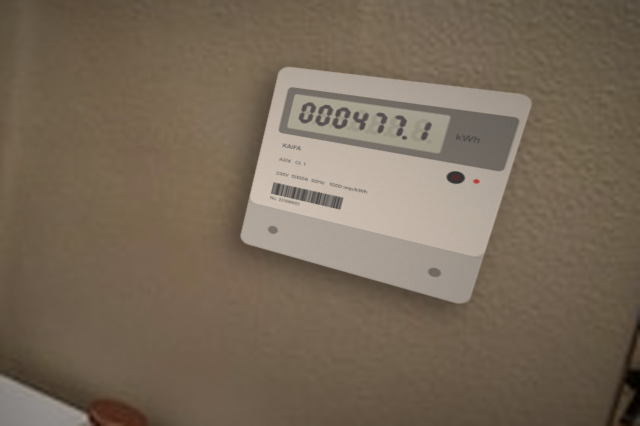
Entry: 477.1kWh
